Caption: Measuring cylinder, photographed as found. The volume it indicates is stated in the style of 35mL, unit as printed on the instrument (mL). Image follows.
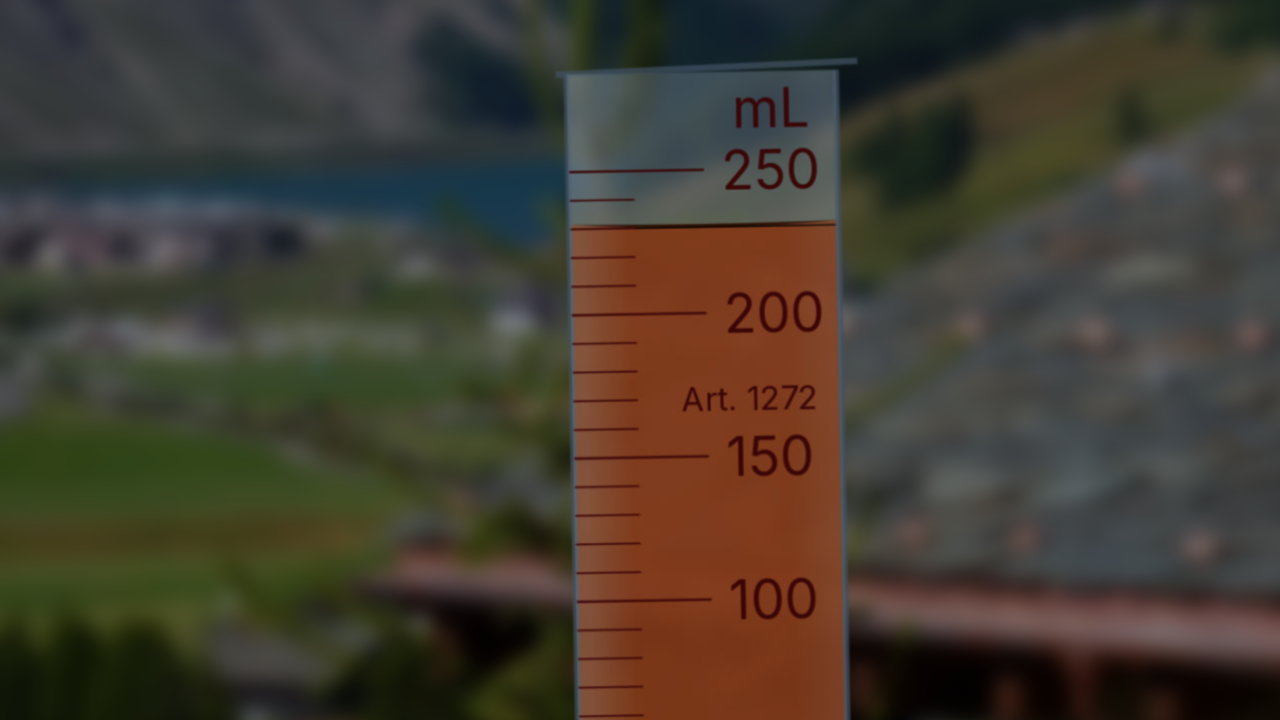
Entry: 230mL
